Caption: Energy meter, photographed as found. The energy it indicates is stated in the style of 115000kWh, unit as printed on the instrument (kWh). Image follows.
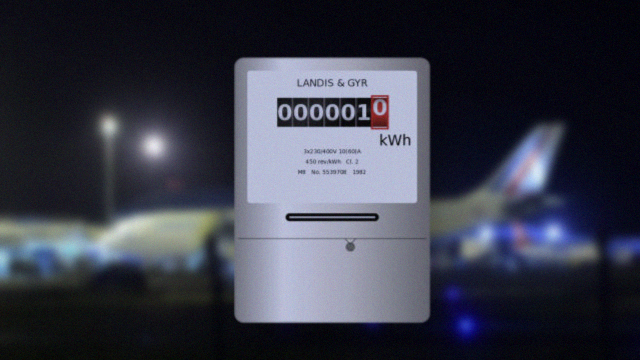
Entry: 1.0kWh
